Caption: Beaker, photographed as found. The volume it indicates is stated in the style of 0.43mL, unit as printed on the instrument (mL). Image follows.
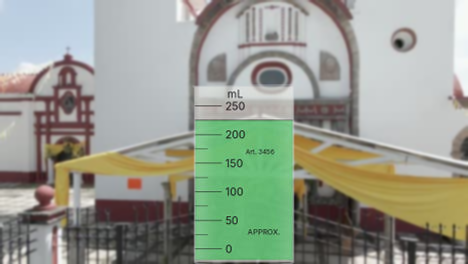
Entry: 225mL
